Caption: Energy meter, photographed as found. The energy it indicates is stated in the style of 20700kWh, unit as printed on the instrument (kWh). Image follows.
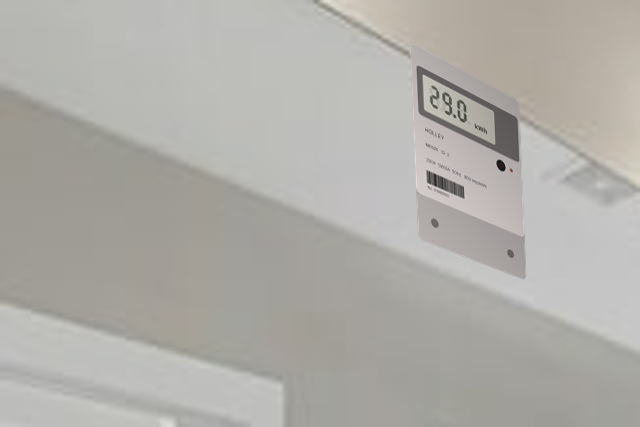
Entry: 29.0kWh
